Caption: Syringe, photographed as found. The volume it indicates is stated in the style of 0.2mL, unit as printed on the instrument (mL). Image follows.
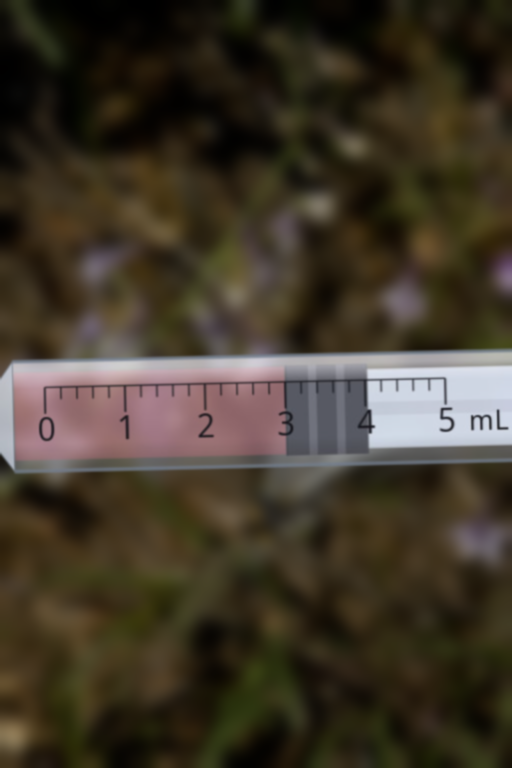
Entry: 3mL
